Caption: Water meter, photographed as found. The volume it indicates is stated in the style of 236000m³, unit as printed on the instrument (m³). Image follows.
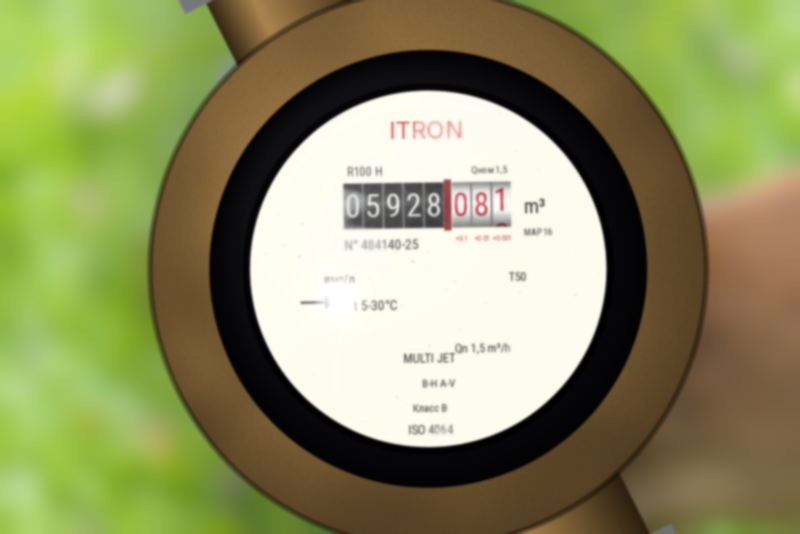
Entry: 5928.081m³
